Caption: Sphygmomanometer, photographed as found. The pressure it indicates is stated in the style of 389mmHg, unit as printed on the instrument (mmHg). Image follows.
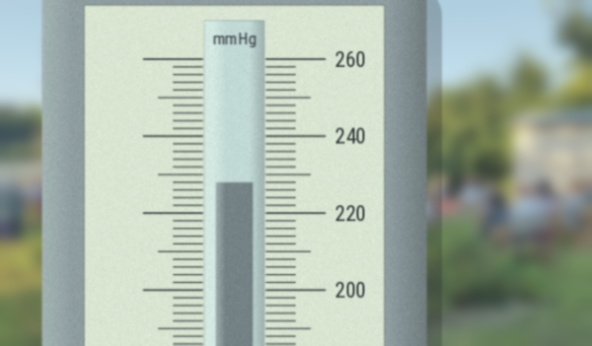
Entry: 228mmHg
